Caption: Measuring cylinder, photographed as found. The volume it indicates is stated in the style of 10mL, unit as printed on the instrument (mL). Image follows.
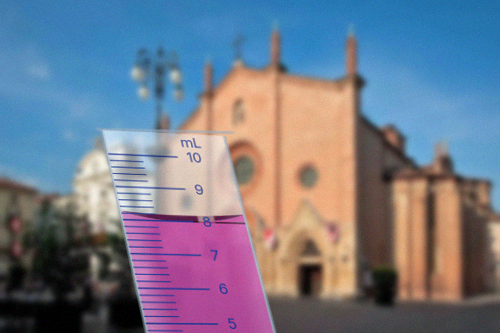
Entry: 8mL
